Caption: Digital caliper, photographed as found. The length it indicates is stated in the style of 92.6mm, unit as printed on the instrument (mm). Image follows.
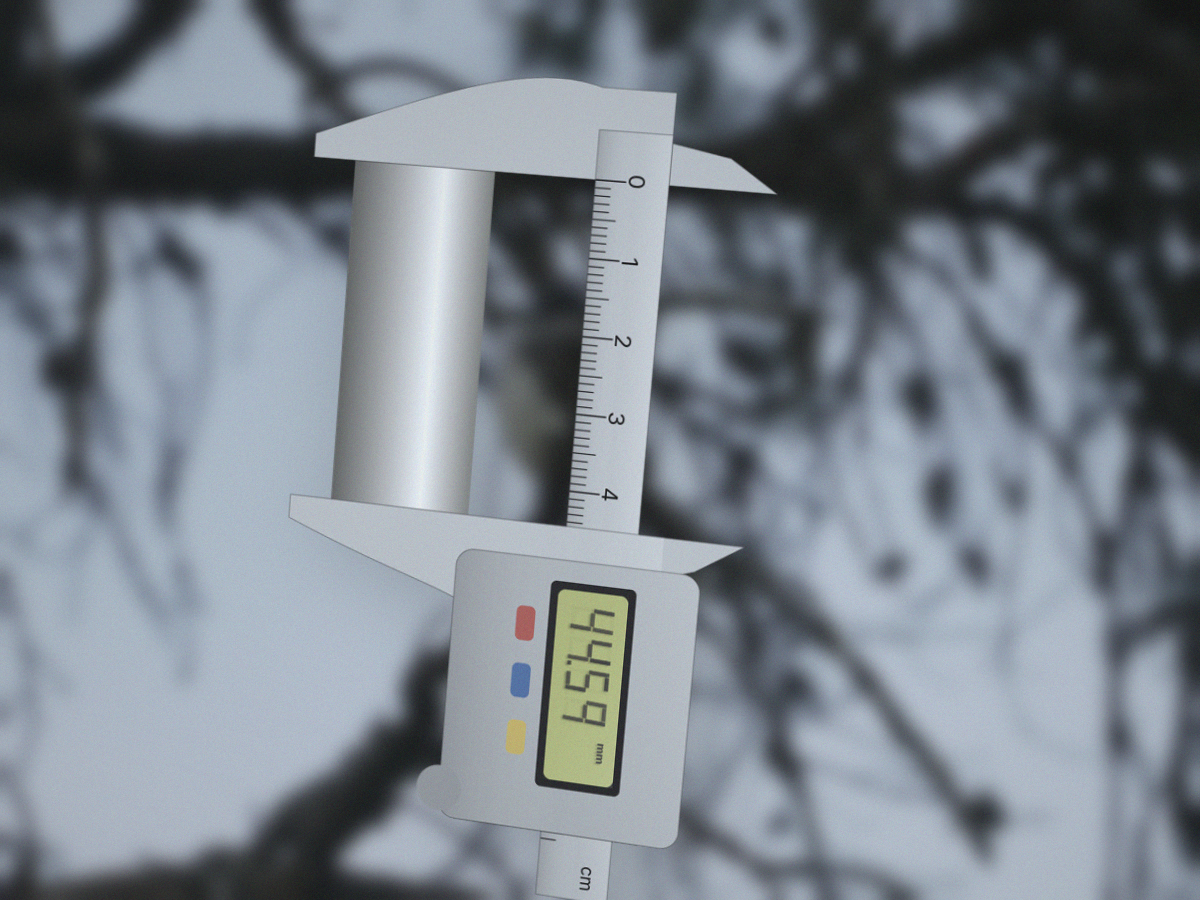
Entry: 44.59mm
